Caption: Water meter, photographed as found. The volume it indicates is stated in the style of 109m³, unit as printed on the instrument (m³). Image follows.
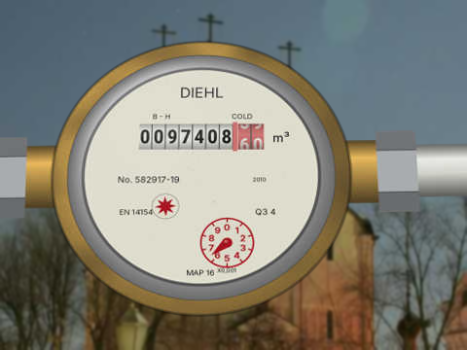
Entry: 97408.596m³
